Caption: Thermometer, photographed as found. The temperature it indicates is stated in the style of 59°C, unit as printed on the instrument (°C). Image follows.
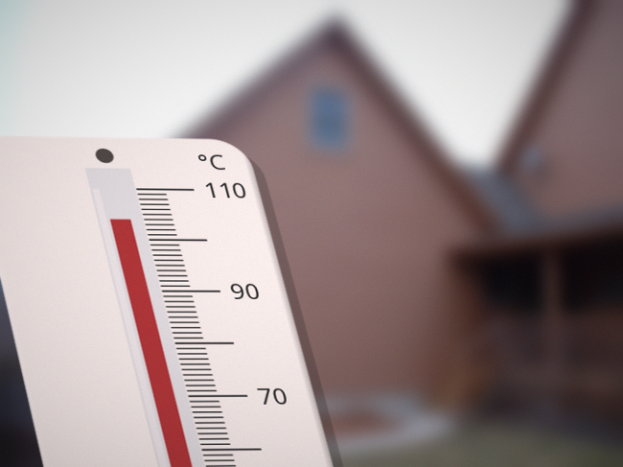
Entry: 104°C
